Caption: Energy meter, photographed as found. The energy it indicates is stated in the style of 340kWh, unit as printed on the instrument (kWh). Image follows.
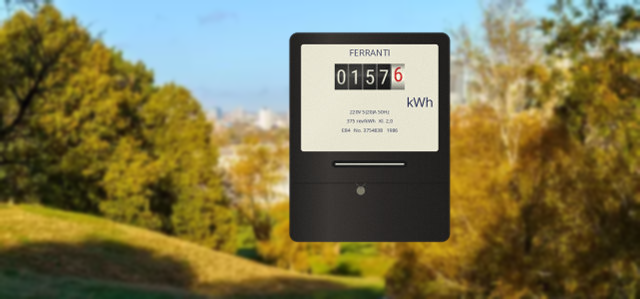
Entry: 157.6kWh
